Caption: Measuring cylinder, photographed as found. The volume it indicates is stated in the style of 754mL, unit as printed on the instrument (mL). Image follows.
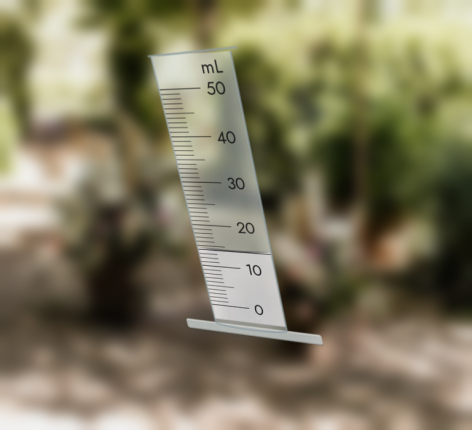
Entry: 14mL
